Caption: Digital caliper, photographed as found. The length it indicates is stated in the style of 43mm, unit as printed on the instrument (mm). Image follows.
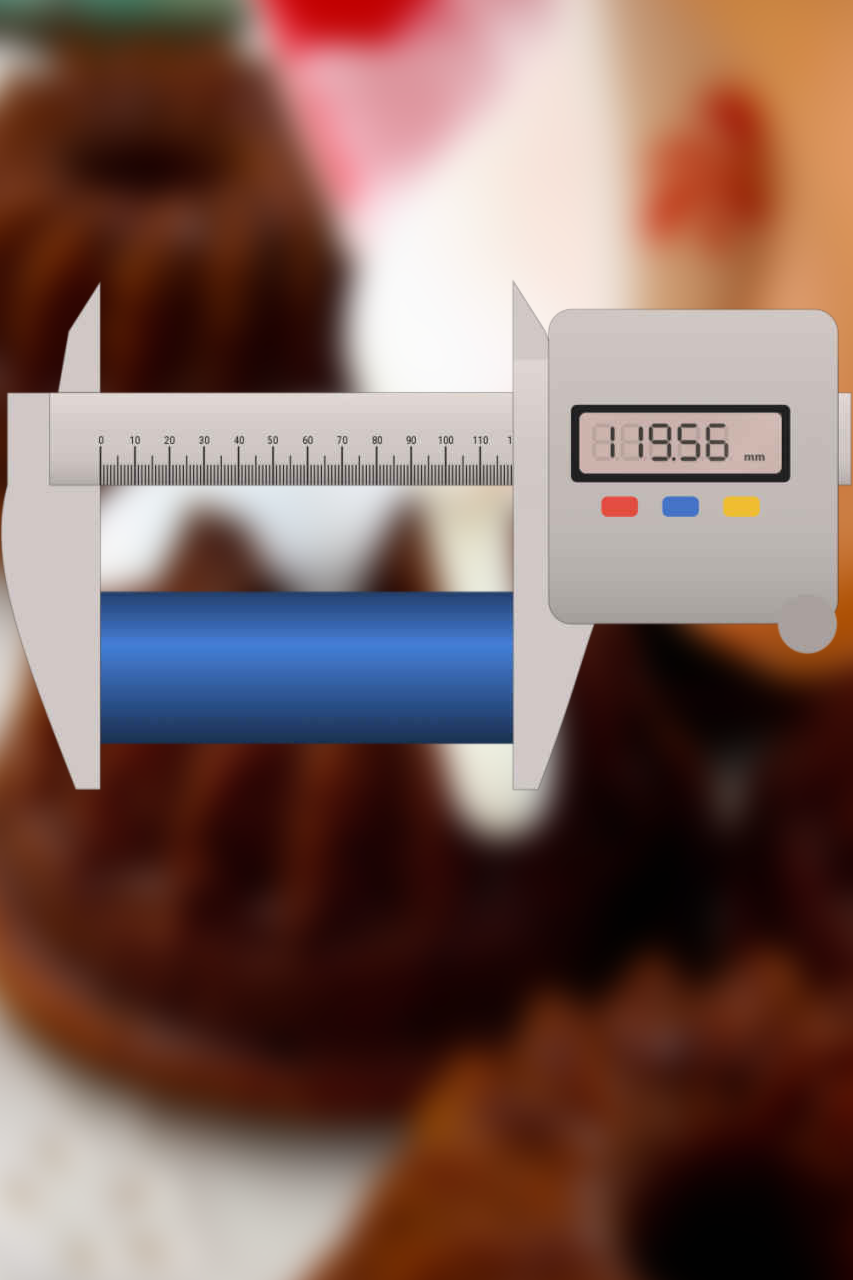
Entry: 119.56mm
